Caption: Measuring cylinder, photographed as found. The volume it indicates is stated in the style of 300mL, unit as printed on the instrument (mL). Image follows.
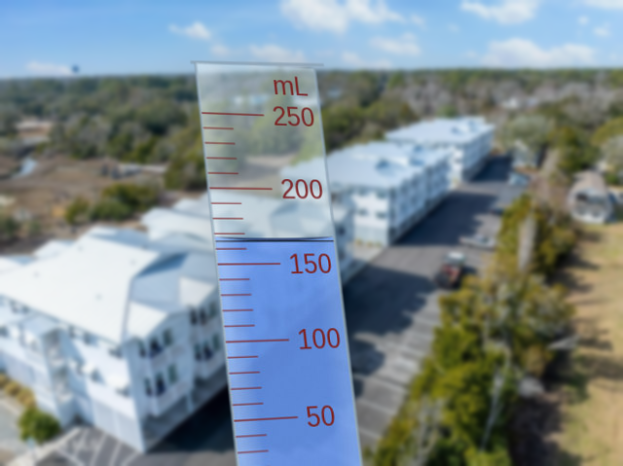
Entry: 165mL
